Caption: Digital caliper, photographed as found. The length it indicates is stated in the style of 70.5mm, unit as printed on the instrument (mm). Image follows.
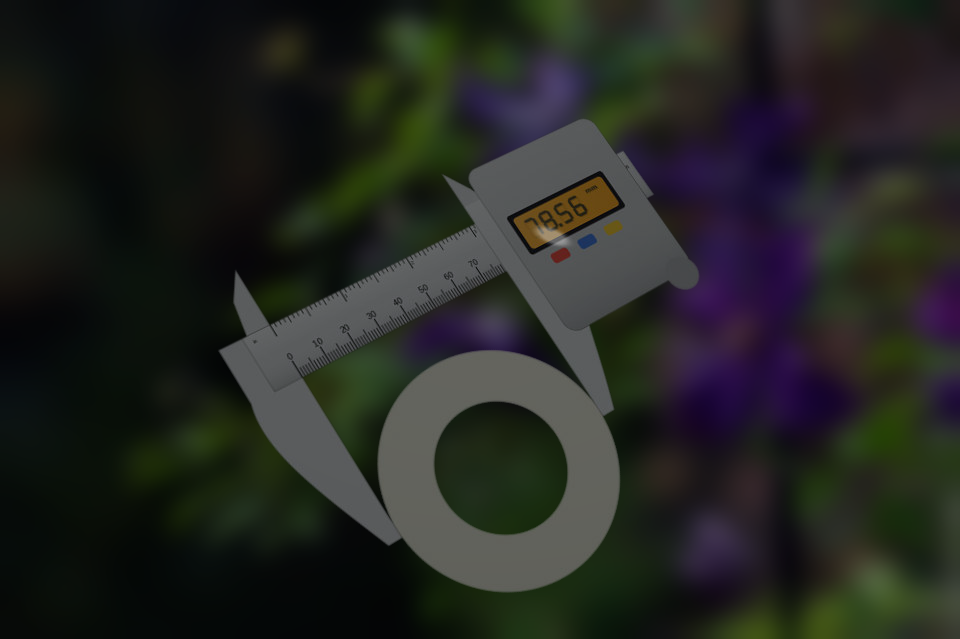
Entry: 78.56mm
